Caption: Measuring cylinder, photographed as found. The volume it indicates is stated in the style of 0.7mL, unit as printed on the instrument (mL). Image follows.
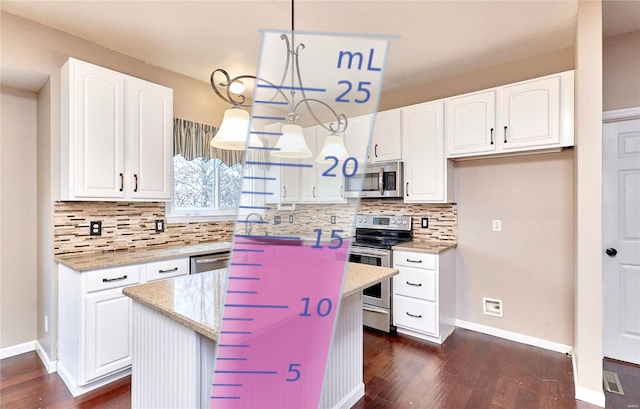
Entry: 14.5mL
